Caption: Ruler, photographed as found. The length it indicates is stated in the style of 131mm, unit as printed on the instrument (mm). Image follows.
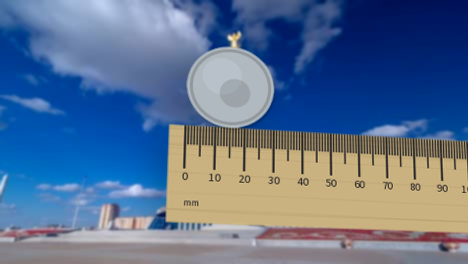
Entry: 30mm
